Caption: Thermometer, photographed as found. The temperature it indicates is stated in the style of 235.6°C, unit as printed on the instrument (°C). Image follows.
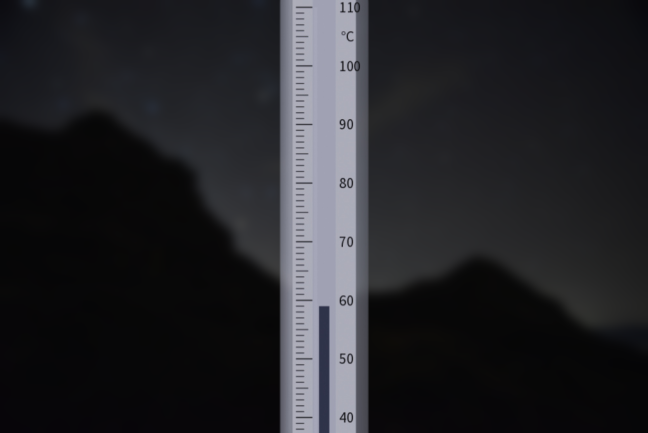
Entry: 59°C
